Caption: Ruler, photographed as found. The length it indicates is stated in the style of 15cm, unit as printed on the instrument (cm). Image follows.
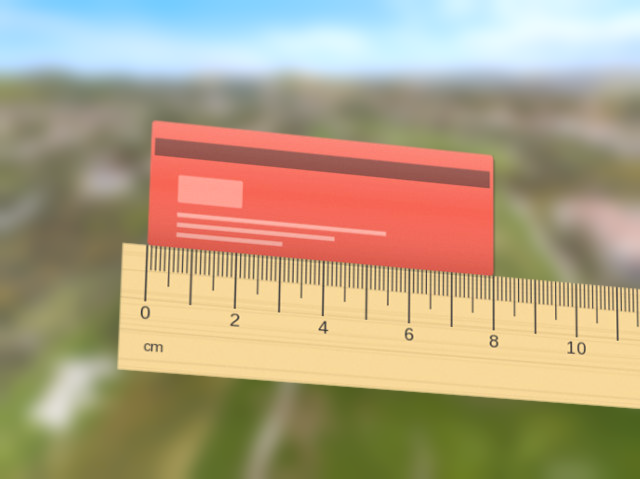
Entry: 8cm
